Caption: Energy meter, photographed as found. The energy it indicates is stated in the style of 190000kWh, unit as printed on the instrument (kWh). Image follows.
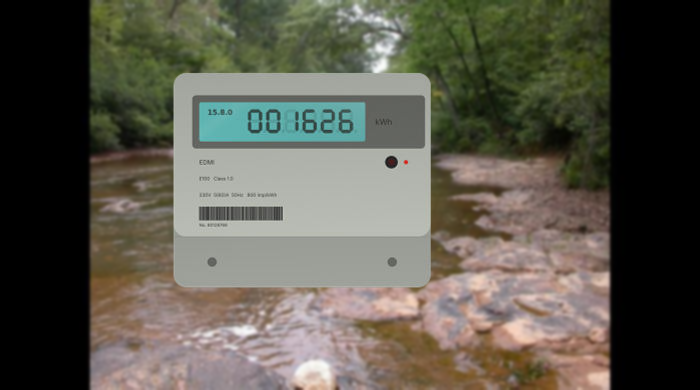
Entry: 1626kWh
